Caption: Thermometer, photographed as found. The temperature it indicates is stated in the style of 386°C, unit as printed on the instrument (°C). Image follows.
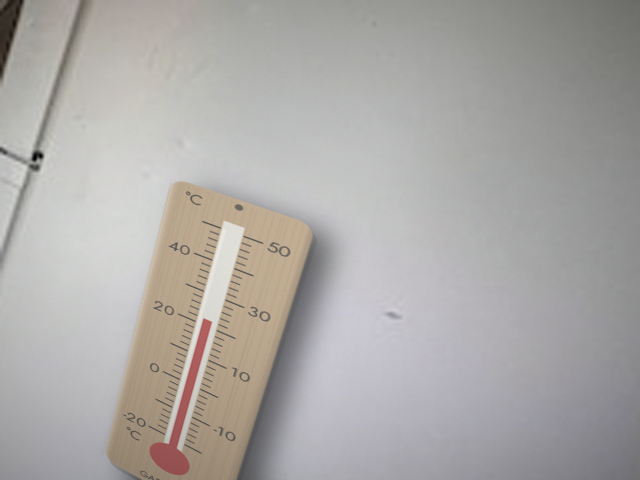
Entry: 22°C
